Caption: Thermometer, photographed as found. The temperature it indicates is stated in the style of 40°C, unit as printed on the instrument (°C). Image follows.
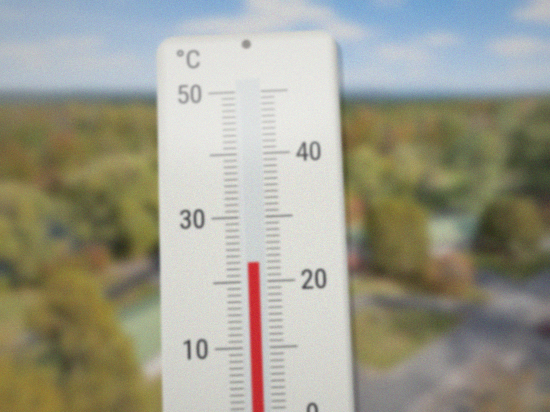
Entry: 23°C
